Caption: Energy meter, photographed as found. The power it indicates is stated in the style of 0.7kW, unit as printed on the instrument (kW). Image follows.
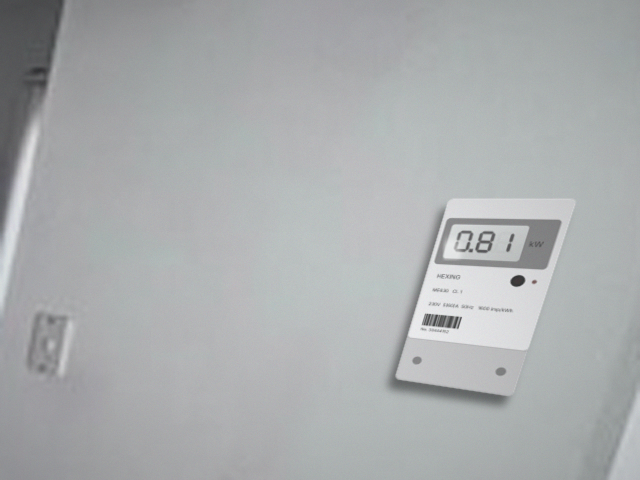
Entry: 0.81kW
